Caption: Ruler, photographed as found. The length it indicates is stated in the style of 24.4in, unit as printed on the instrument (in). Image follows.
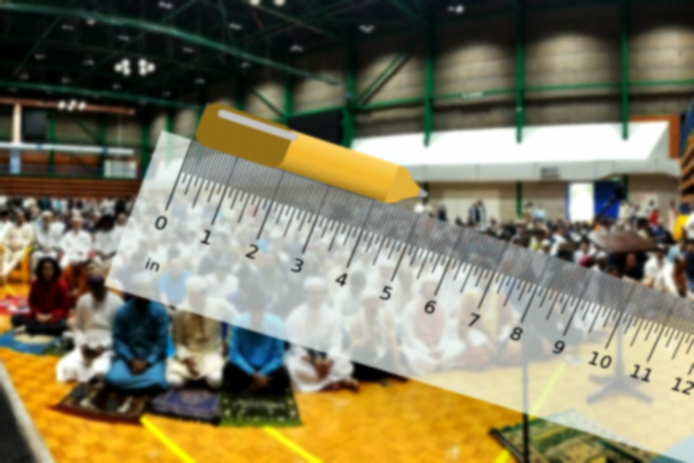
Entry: 5in
